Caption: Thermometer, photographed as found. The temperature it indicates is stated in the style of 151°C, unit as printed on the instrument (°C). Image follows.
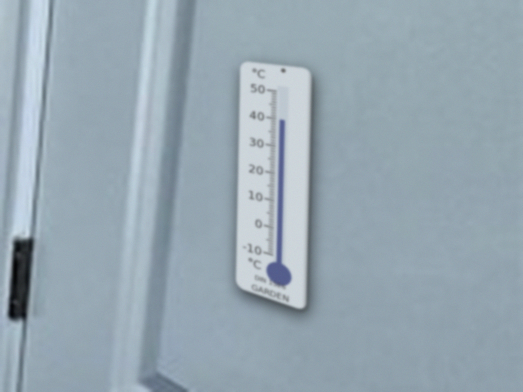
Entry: 40°C
